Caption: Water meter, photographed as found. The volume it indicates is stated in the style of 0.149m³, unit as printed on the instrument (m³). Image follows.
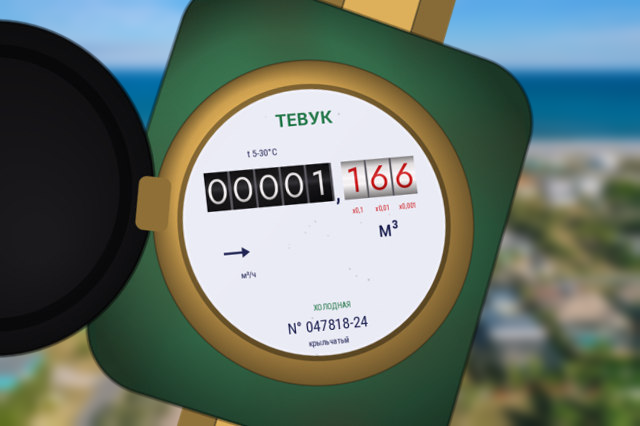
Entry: 1.166m³
